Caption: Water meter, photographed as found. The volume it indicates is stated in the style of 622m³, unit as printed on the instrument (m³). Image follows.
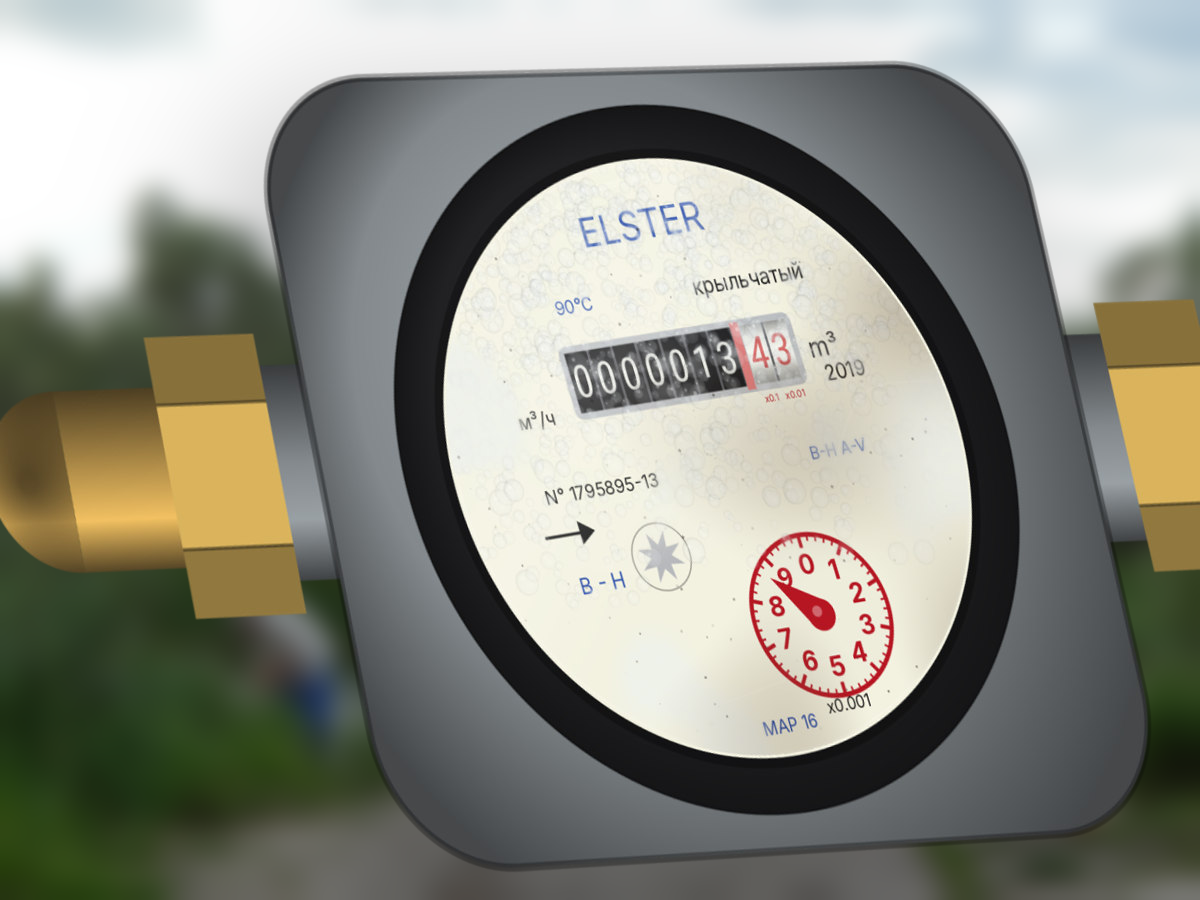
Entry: 13.438m³
